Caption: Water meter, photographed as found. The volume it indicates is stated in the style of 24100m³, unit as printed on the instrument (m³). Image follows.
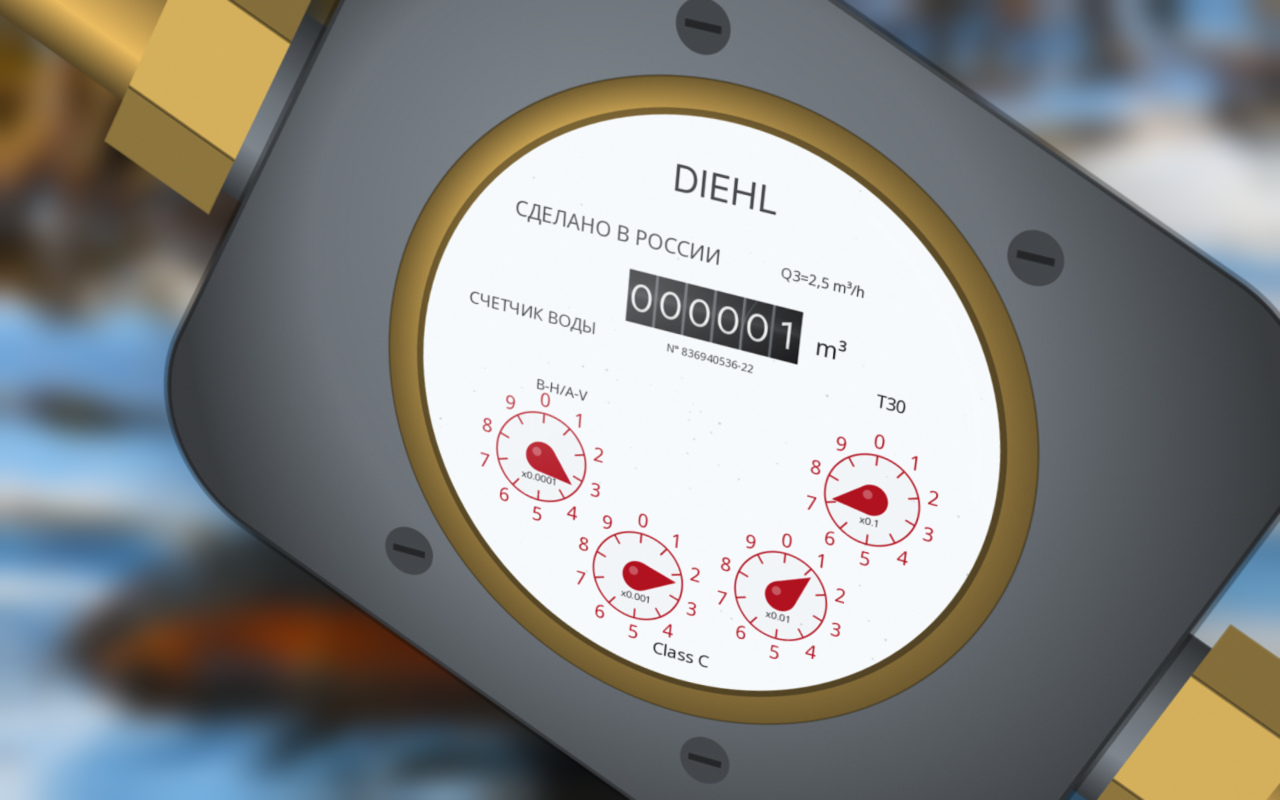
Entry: 1.7123m³
